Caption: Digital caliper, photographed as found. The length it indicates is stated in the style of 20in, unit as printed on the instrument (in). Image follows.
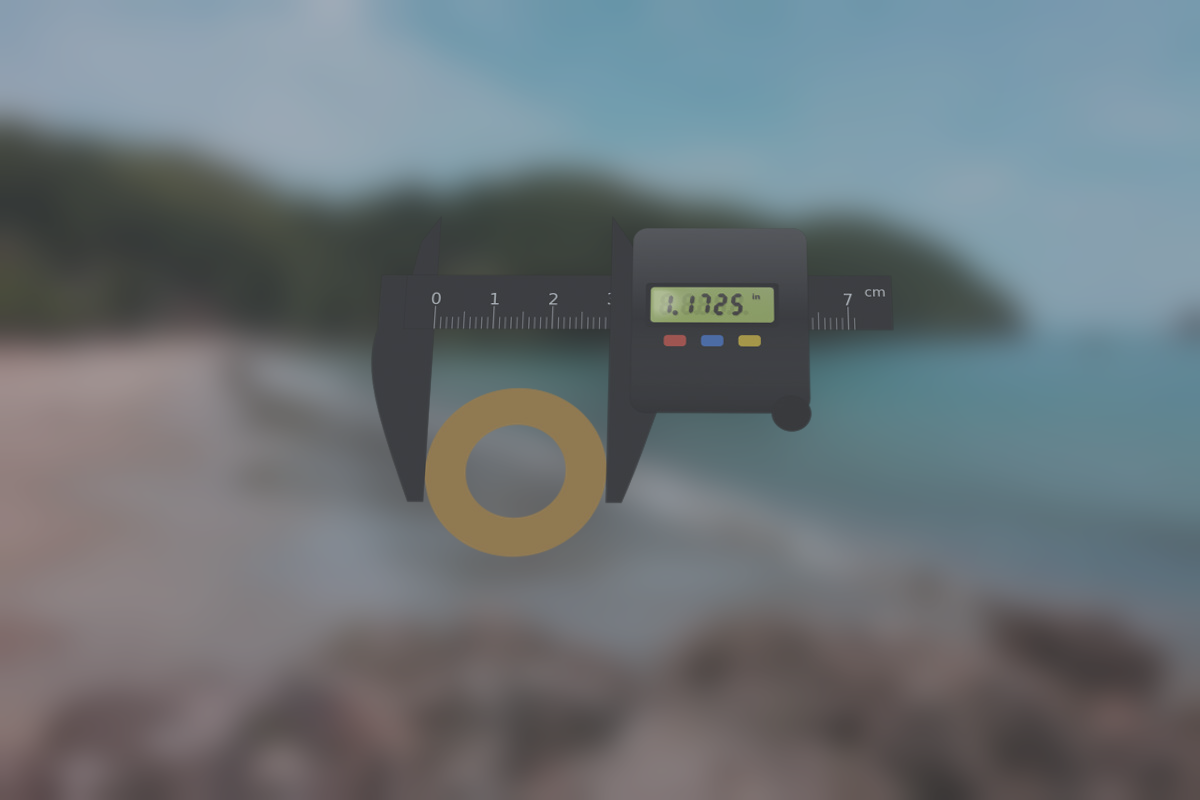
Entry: 1.1725in
